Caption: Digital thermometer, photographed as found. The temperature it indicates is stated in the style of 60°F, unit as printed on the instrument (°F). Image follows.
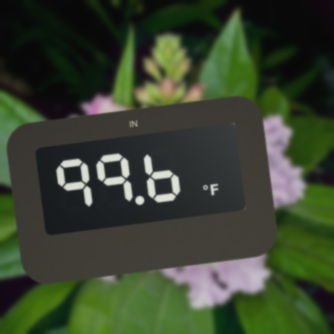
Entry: 99.6°F
